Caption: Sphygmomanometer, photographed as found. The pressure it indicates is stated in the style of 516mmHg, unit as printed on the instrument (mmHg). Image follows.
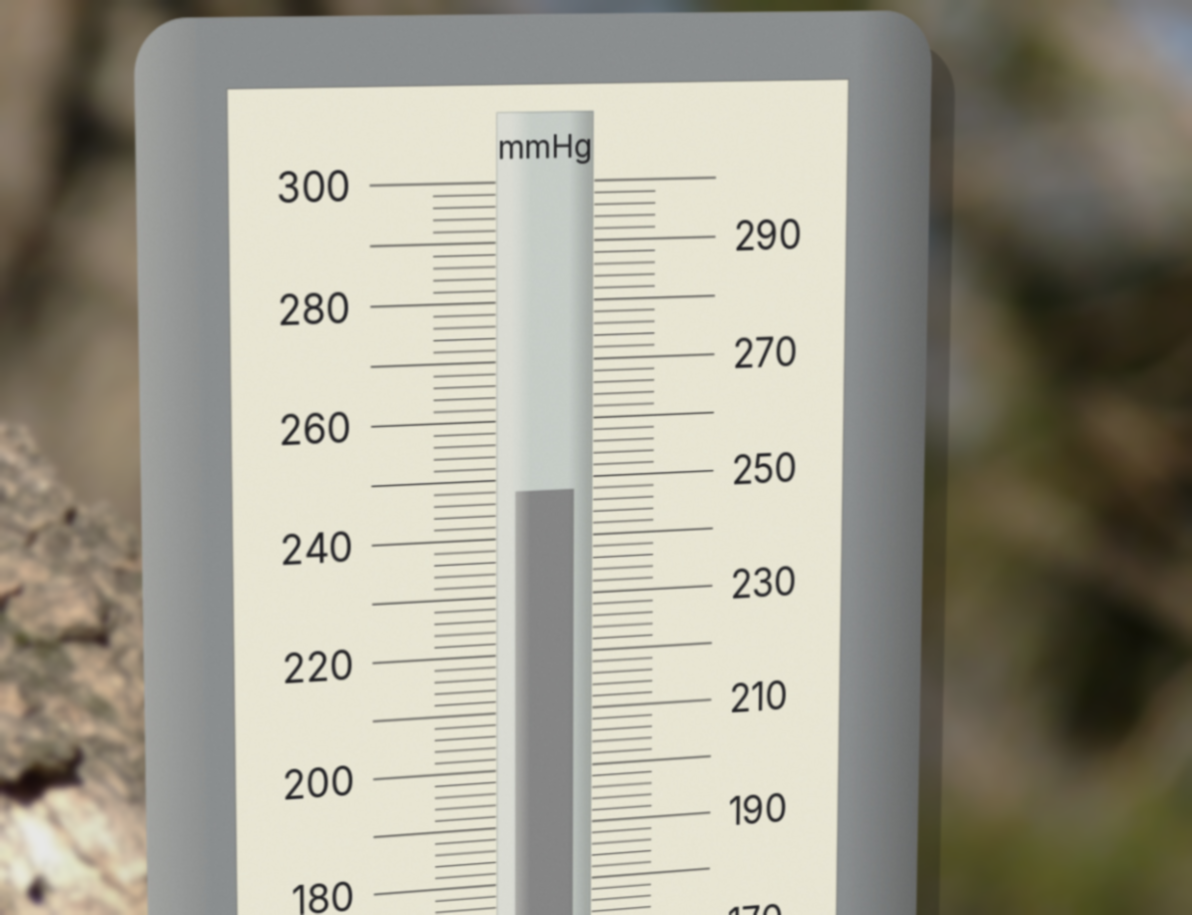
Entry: 248mmHg
